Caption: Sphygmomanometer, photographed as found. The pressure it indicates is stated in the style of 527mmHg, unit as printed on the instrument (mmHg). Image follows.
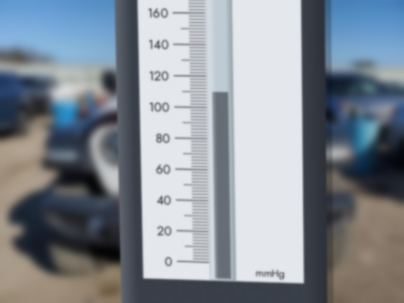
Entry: 110mmHg
